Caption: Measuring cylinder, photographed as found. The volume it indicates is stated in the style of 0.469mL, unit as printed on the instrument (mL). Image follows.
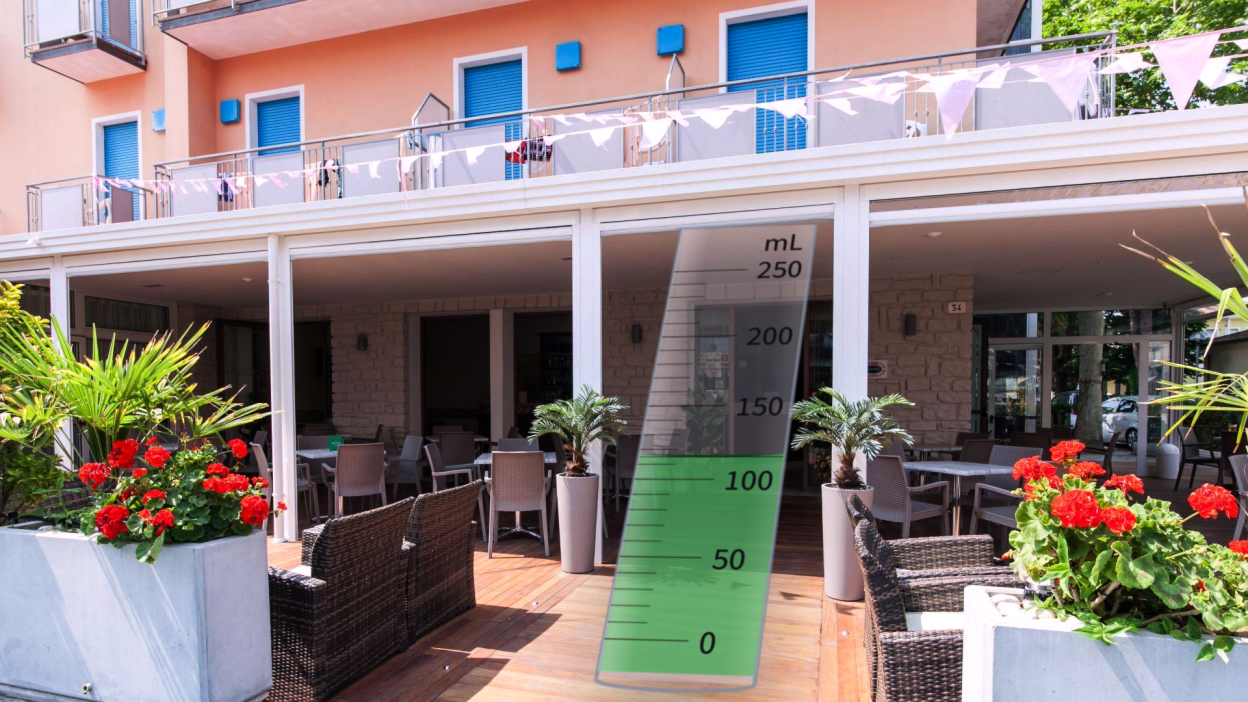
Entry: 115mL
